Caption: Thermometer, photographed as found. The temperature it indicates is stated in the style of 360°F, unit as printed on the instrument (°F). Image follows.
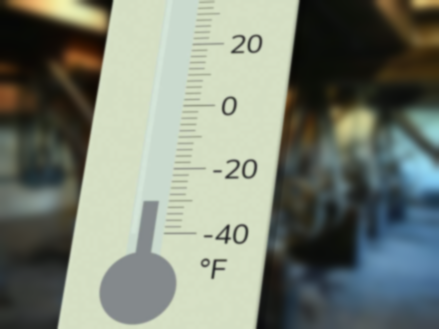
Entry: -30°F
